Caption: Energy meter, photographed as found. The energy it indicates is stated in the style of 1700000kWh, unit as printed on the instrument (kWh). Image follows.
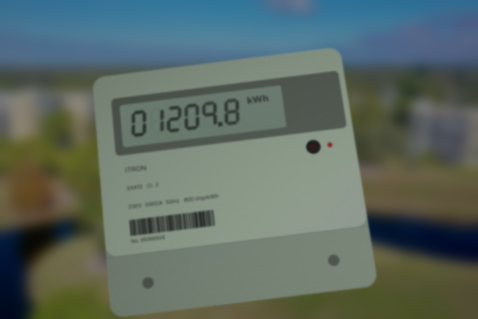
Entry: 1209.8kWh
